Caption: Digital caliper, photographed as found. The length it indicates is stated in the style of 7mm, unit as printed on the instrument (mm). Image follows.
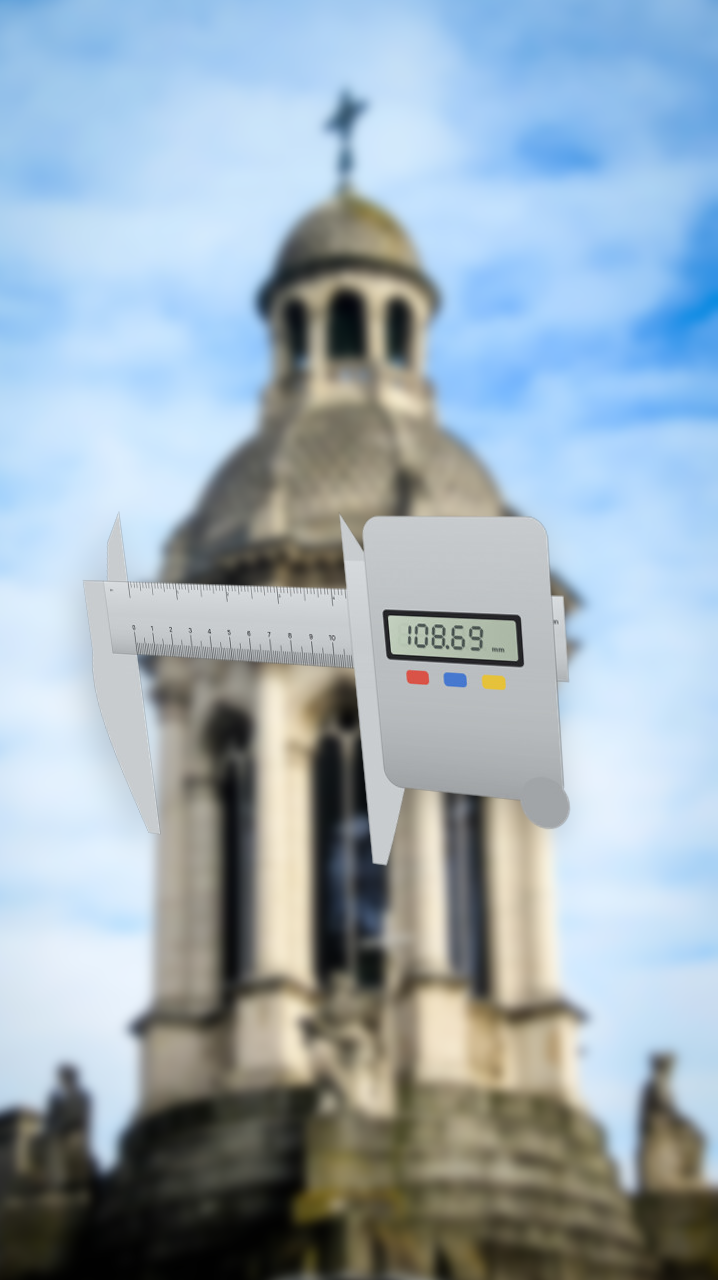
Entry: 108.69mm
